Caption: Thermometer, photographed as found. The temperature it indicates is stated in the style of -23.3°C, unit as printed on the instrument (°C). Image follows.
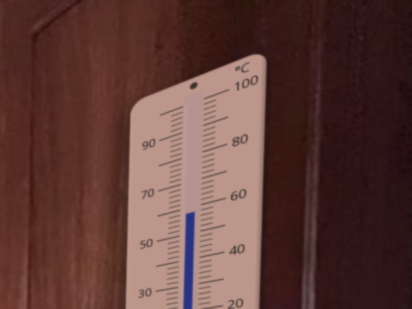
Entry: 58°C
